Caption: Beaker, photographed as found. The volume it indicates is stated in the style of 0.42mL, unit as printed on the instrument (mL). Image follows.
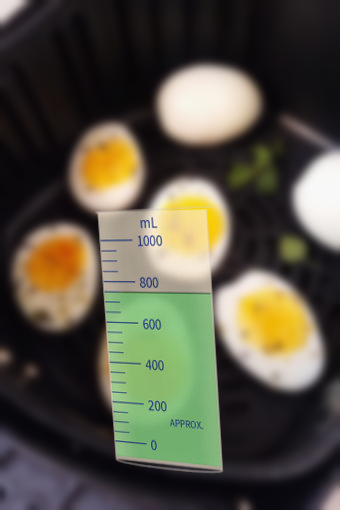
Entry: 750mL
